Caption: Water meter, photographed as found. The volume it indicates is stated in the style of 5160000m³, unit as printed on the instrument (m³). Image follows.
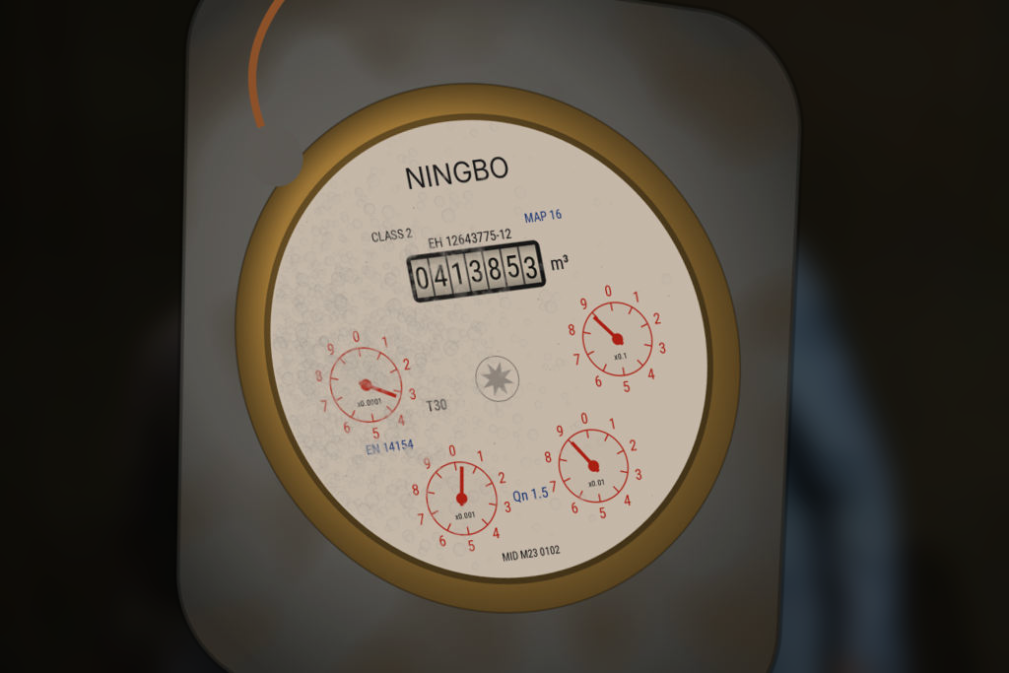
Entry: 413852.8903m³
